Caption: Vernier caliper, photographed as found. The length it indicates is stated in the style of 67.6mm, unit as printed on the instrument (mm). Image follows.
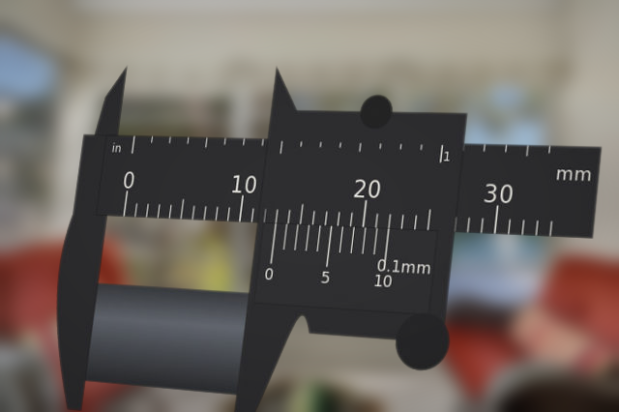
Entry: 13.0mm
